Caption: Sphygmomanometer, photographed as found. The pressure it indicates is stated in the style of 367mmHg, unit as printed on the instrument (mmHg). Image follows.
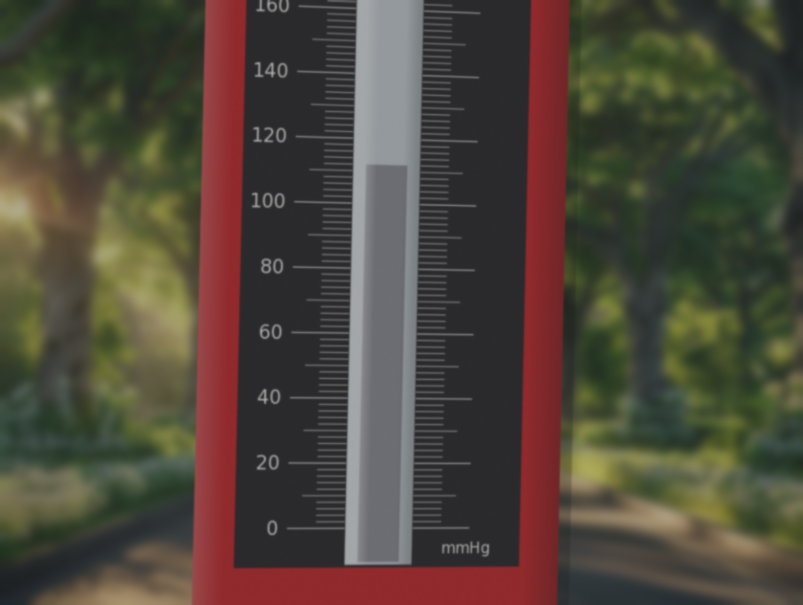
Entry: 112mmHg
